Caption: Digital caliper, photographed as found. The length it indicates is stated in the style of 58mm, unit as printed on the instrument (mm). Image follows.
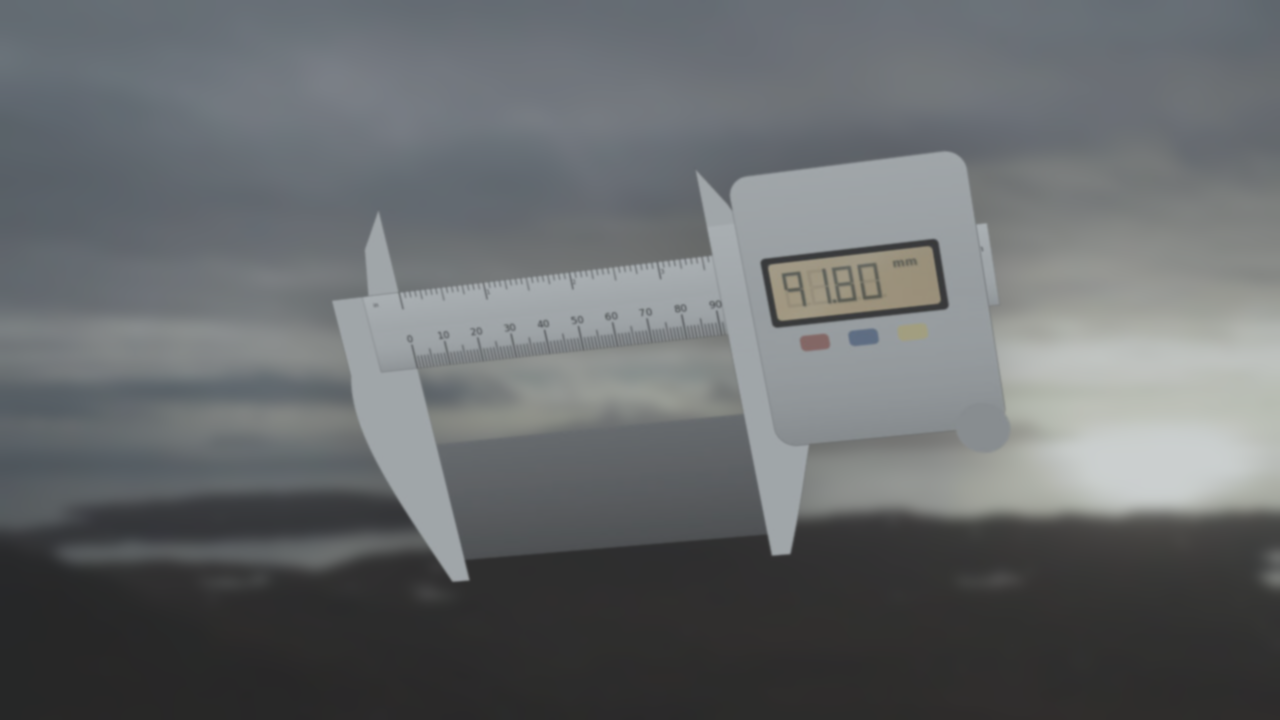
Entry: 91.80mm
